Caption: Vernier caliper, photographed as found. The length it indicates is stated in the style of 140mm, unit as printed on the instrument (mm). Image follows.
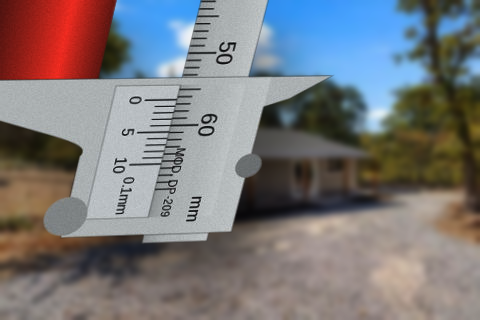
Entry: 56.4mm
